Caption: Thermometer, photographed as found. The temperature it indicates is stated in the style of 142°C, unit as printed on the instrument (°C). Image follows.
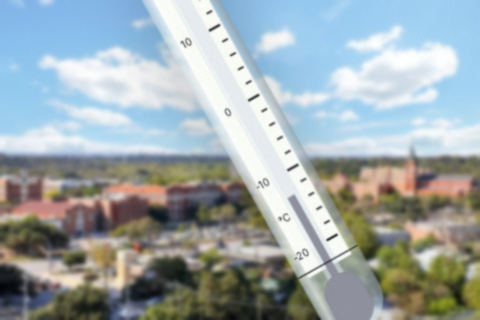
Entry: -13°C
